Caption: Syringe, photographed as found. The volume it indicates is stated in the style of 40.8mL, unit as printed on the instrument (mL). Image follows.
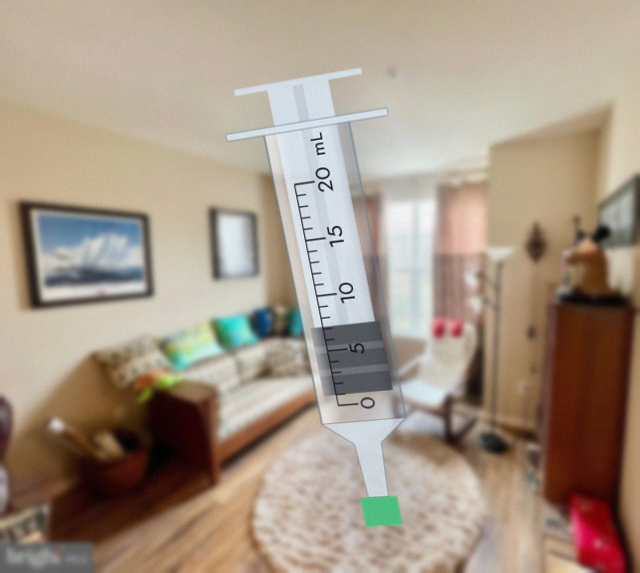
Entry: 1mL
